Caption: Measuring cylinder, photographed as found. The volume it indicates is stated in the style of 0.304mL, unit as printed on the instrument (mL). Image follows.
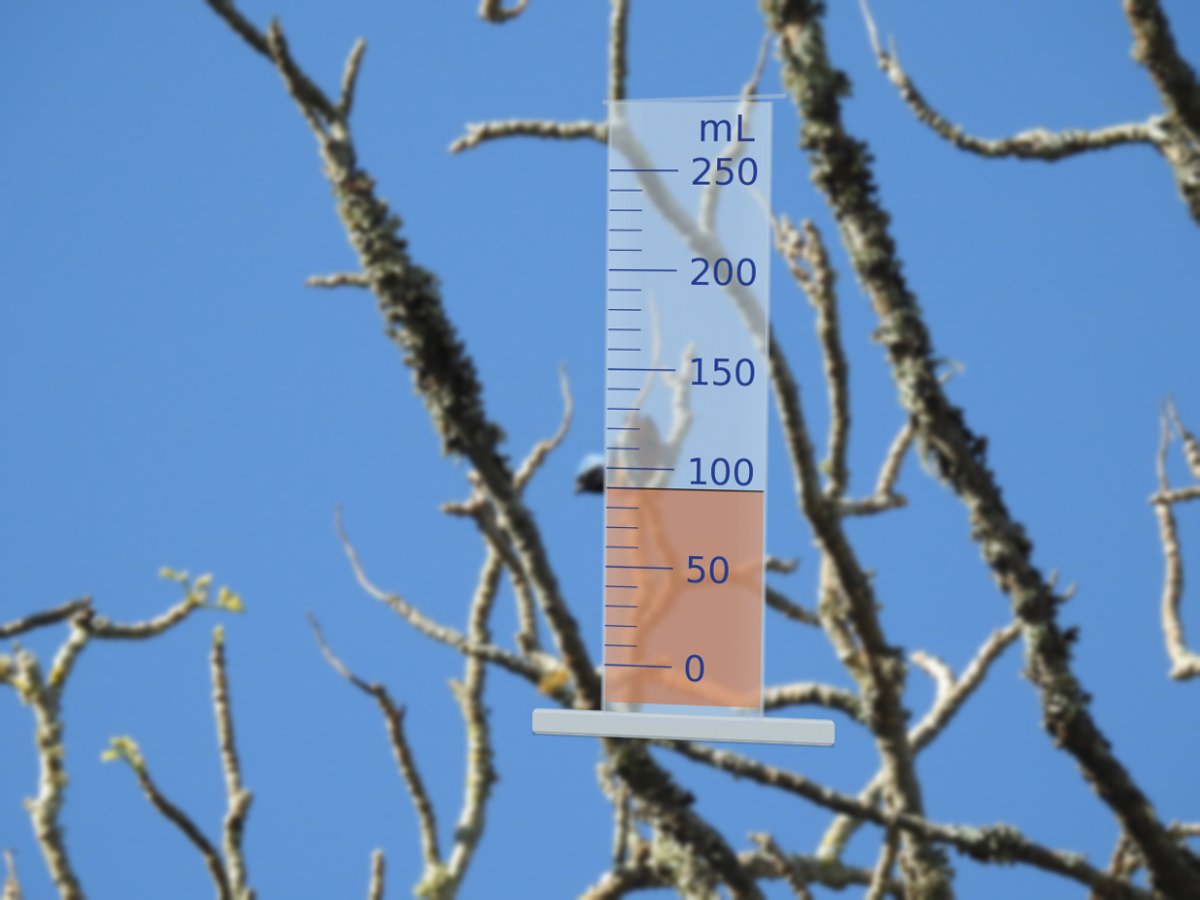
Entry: 90mL
